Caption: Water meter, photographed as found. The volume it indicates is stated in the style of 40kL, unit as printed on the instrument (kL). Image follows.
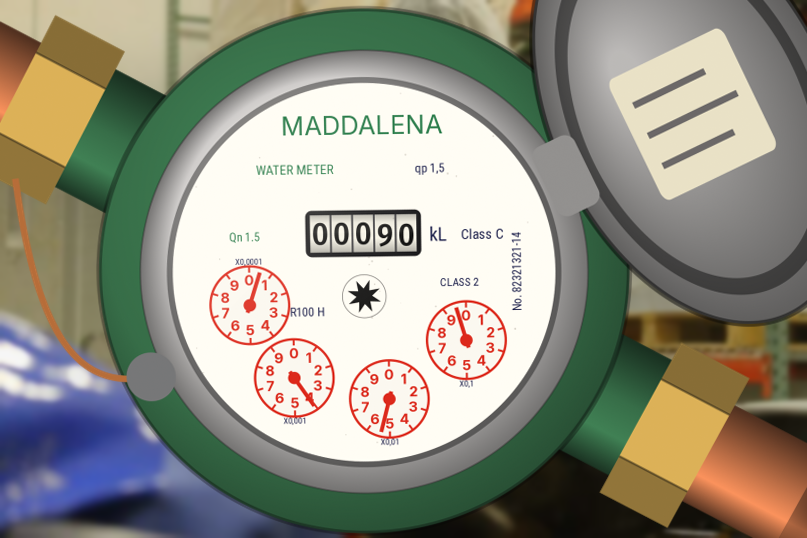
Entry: 89.9540kL
